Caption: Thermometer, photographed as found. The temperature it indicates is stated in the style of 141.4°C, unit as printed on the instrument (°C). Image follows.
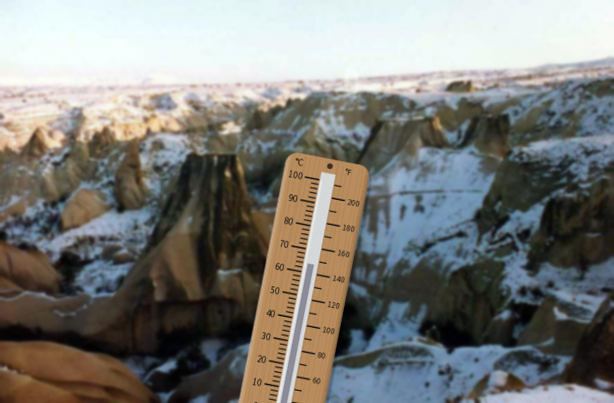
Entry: 64°C
